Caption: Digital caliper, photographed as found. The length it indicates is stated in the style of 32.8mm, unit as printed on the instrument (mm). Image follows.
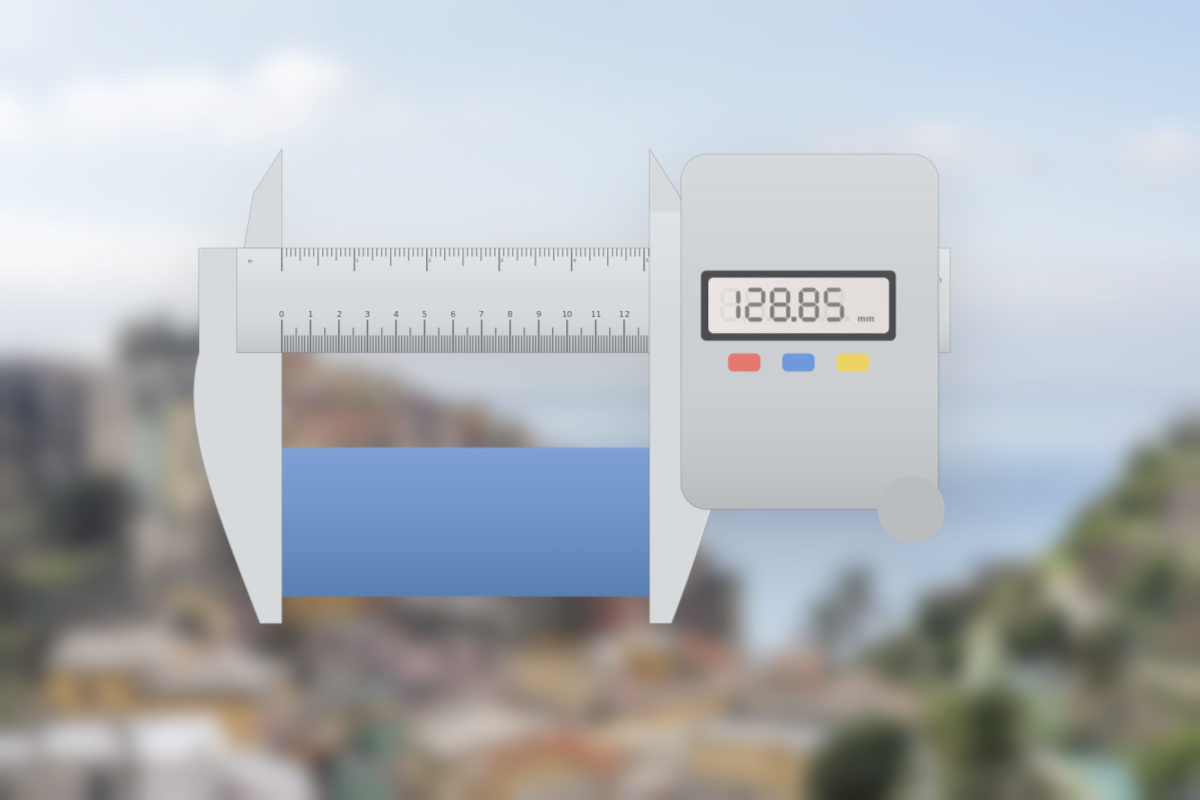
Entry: 128.85mm
